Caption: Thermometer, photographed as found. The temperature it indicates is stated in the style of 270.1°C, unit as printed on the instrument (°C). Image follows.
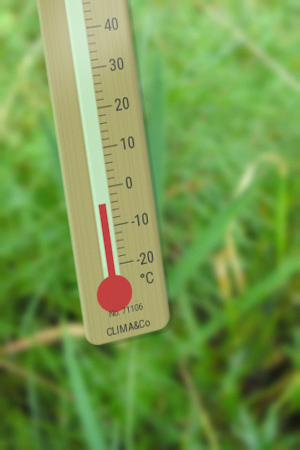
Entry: -4°C
